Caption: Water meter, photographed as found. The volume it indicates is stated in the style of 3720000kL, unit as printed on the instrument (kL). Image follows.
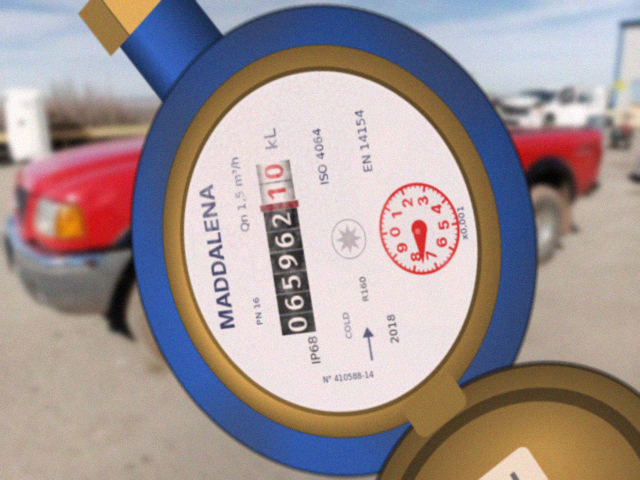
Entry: 65962.107kL
